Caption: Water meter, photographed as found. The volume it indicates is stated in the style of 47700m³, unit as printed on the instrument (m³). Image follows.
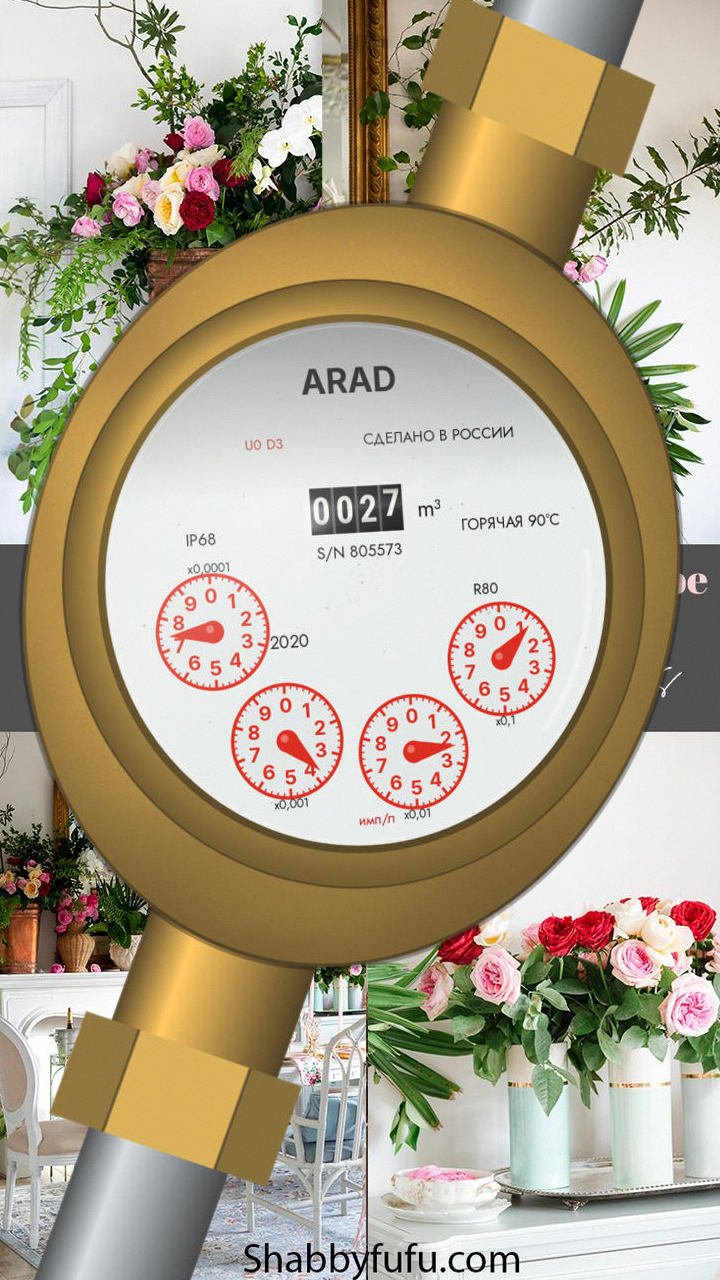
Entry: 27.1237m³
